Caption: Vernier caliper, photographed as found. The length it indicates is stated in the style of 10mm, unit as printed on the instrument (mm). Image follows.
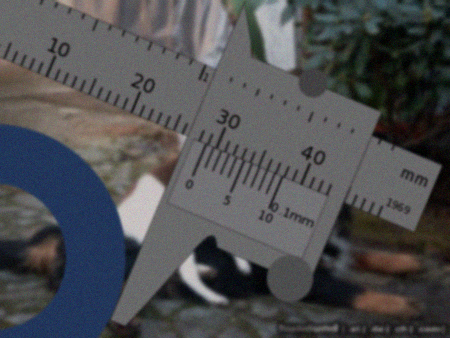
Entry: 28.8mm
